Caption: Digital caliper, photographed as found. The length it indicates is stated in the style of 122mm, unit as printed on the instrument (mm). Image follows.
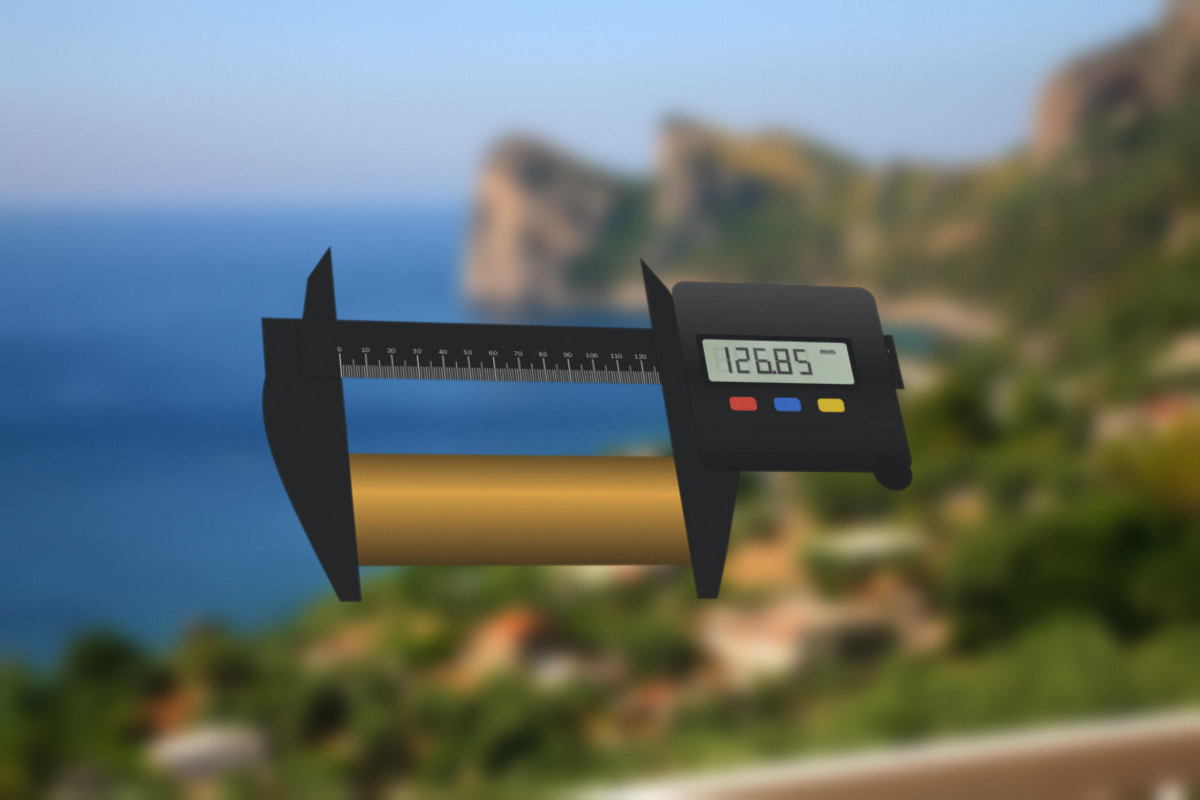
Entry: 126.85mm
